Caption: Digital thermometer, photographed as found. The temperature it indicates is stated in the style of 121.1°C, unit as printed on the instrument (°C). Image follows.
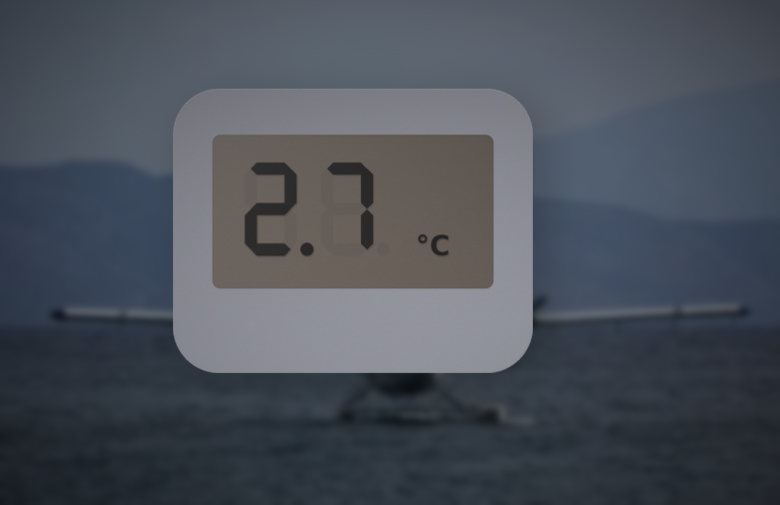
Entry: 2.7°C
